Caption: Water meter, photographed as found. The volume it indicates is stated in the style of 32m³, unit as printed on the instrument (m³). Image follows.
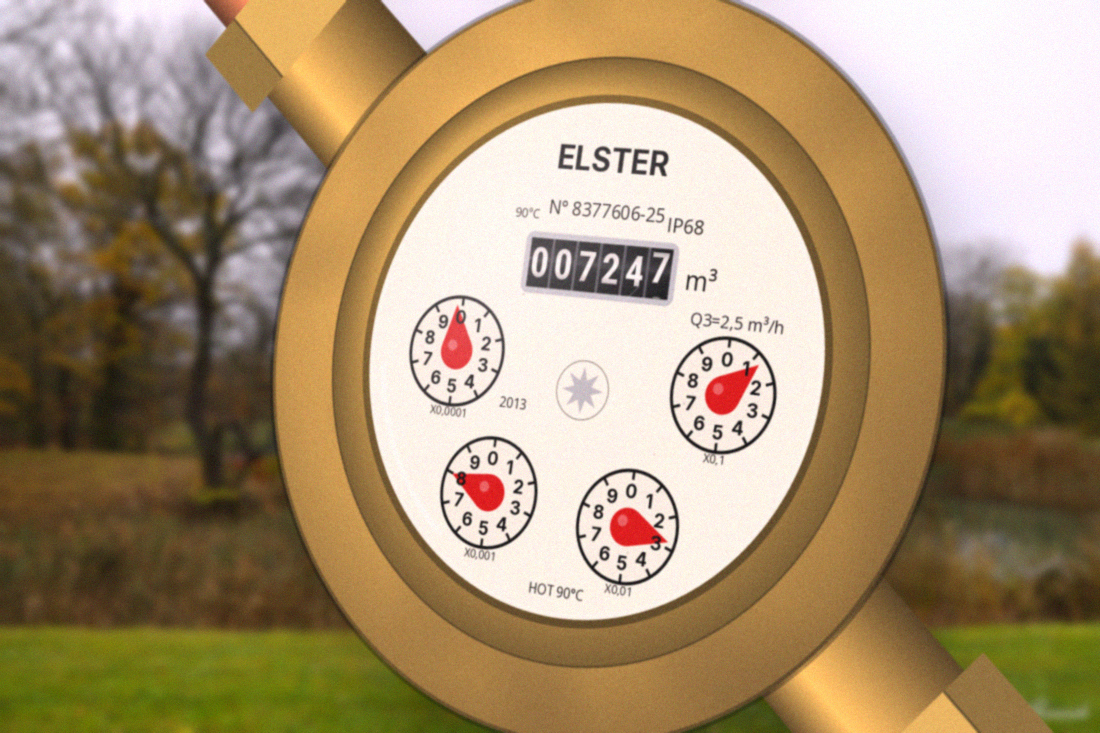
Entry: 7247.1279m³
